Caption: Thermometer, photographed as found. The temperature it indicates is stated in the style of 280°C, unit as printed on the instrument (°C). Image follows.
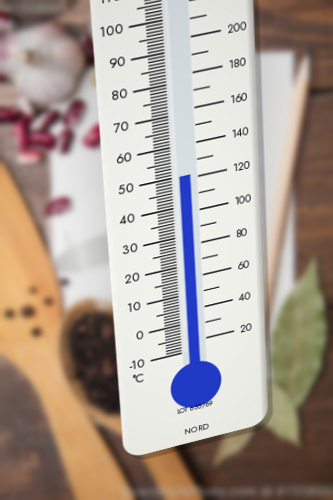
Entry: 50°C
